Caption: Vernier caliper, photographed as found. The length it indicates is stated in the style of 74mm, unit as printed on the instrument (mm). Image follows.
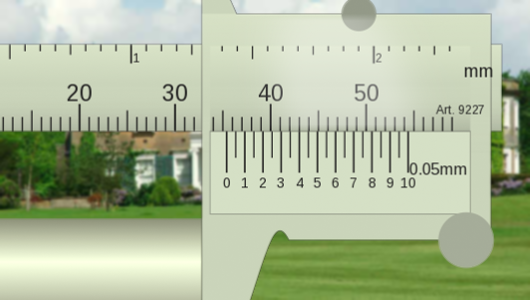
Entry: 35.4mm
